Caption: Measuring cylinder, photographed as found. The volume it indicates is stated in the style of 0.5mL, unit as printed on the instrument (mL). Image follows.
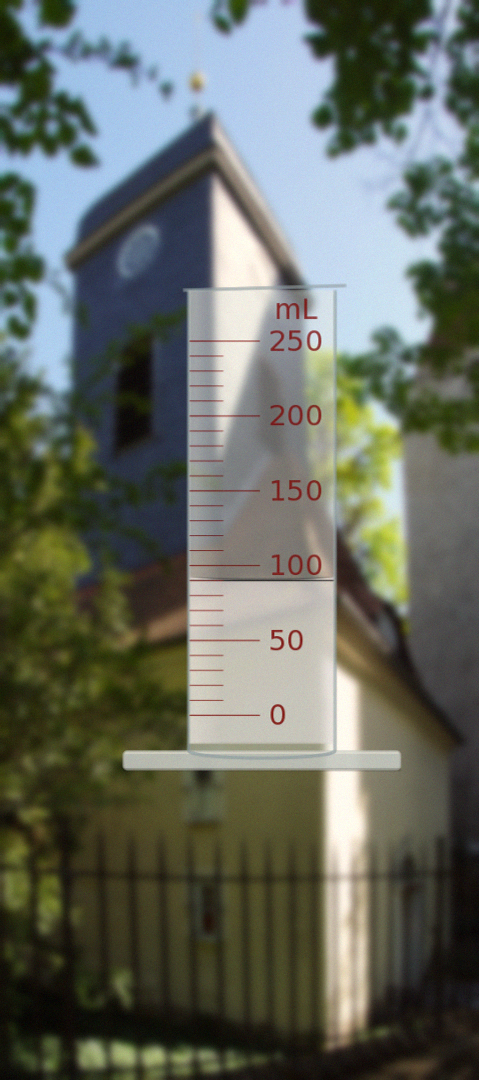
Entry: 90mL
